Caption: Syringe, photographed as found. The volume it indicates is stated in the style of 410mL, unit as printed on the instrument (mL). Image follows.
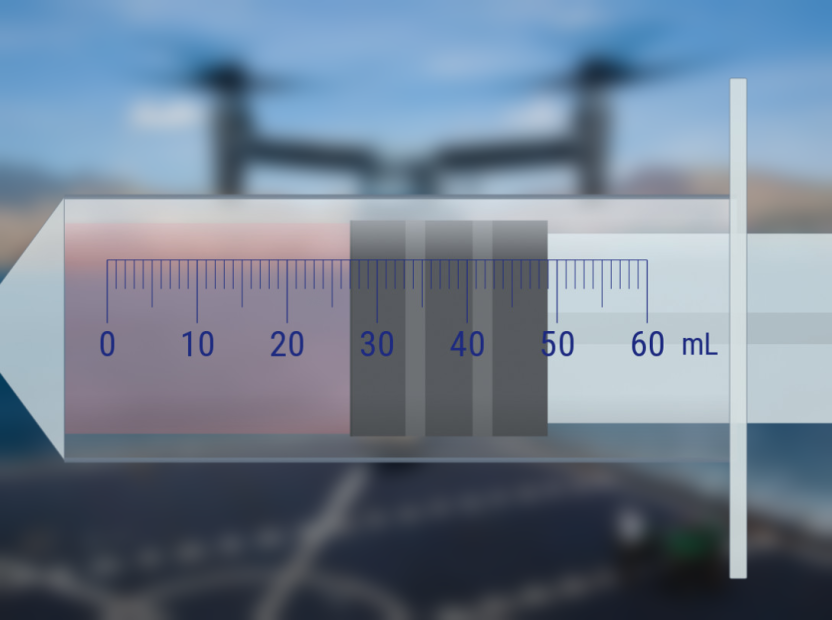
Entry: 27mL
